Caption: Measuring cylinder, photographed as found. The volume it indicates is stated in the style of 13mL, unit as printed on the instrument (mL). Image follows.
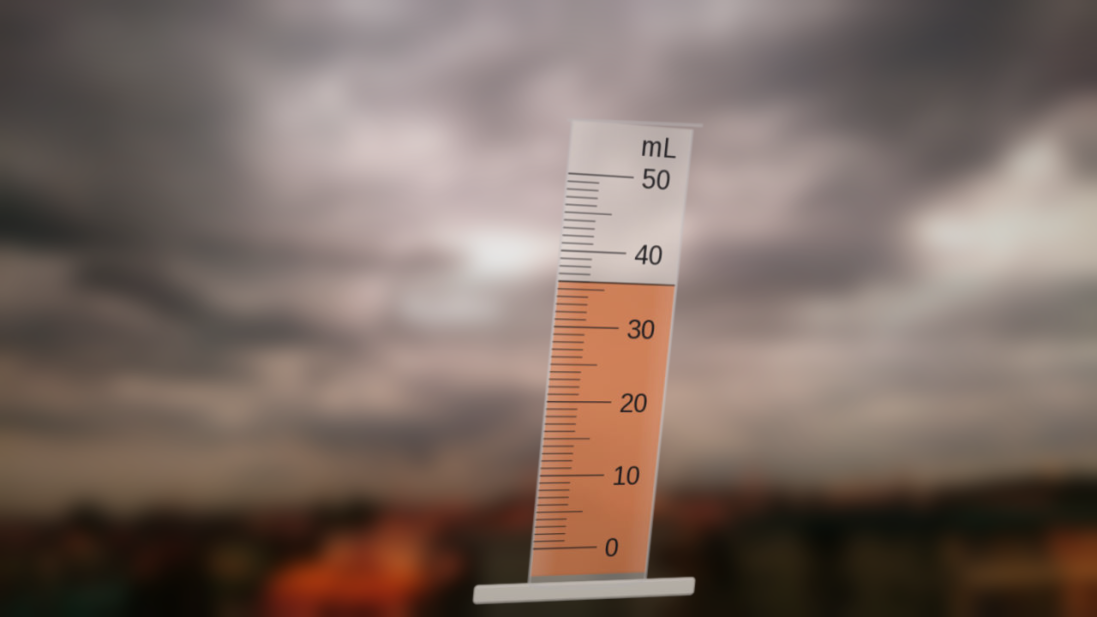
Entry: 36mL
